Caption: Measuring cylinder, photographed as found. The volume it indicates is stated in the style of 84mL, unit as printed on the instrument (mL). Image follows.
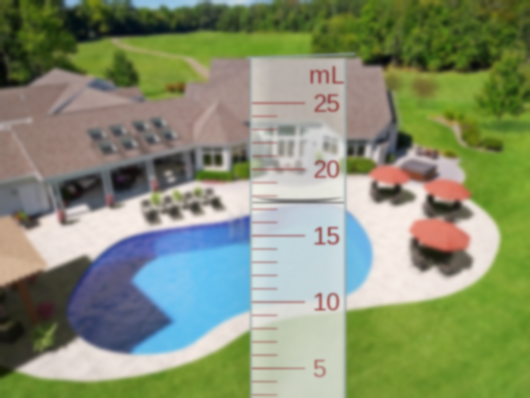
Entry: 17.5mL
